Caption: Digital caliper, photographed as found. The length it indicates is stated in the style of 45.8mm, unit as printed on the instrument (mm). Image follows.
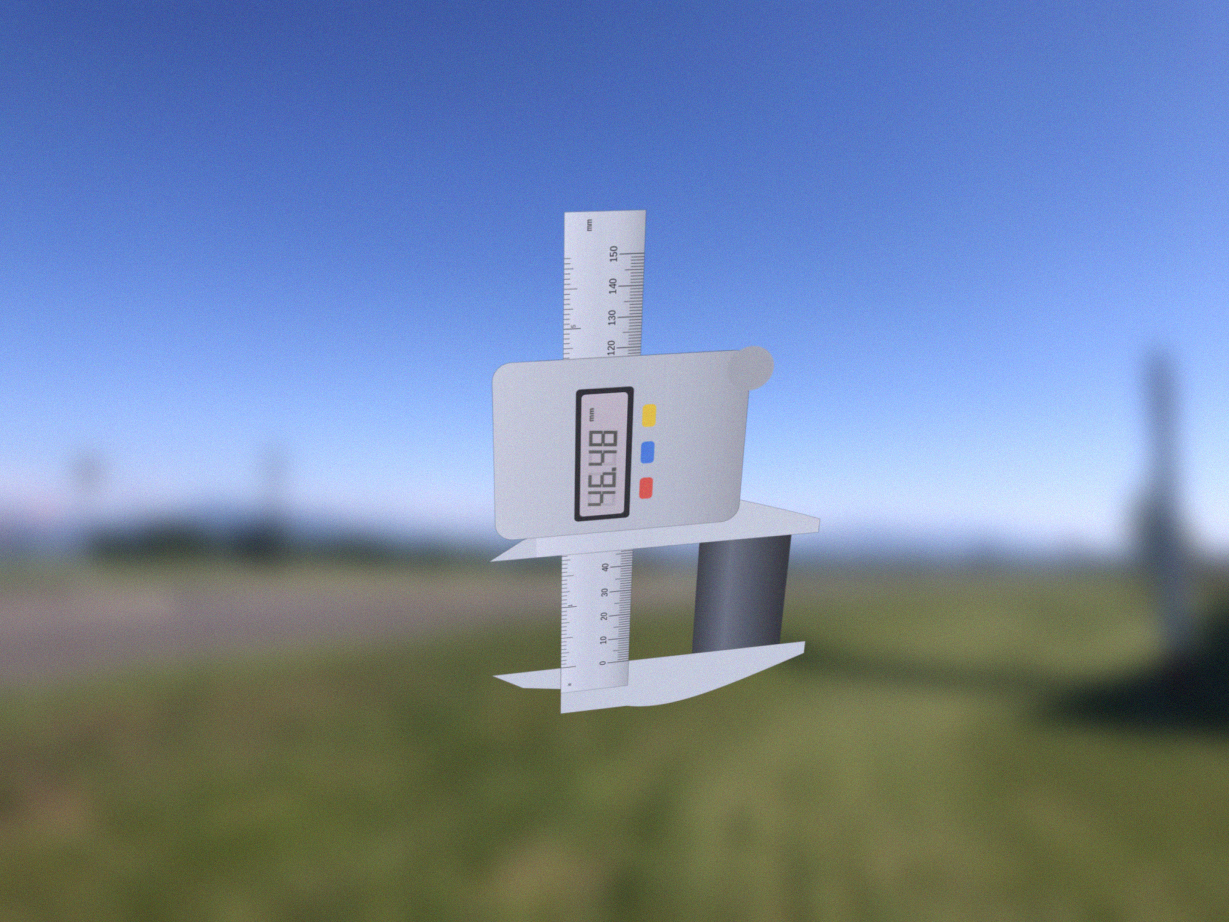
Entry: 46.48mm
